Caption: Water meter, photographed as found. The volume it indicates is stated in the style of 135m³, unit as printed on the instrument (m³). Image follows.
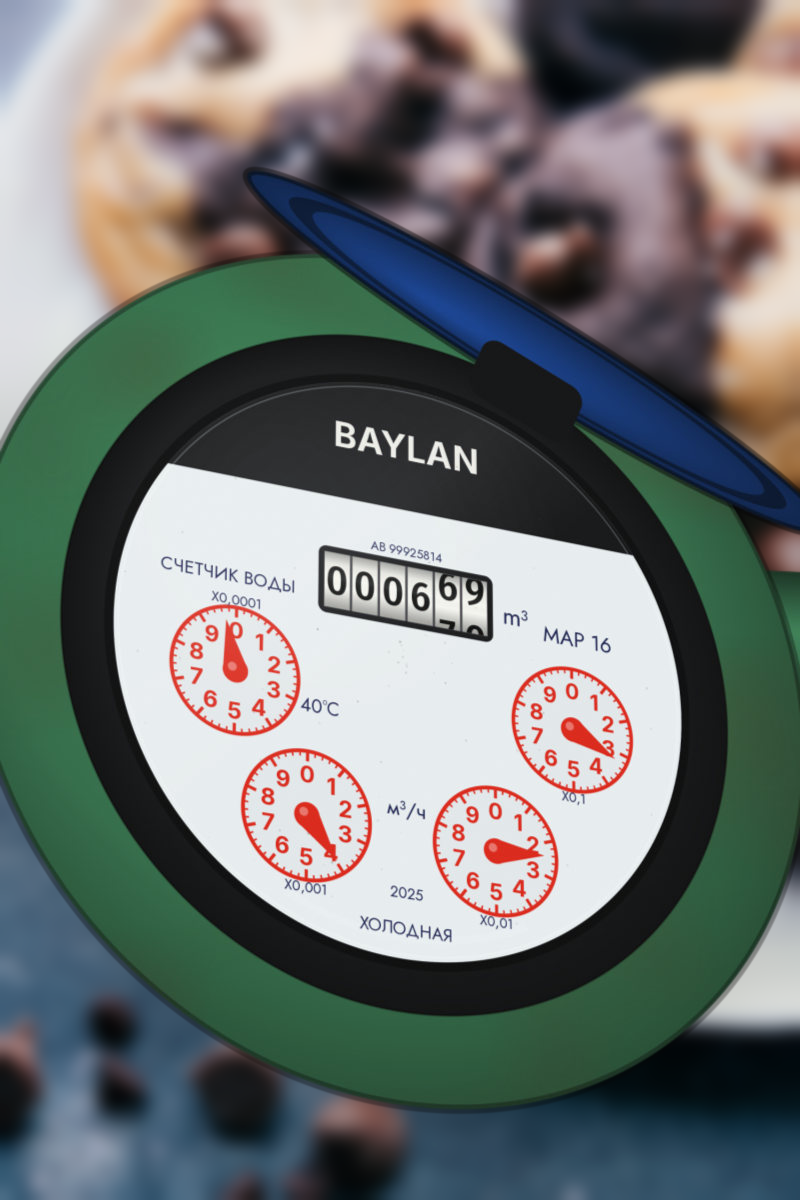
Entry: 669.3239m³
